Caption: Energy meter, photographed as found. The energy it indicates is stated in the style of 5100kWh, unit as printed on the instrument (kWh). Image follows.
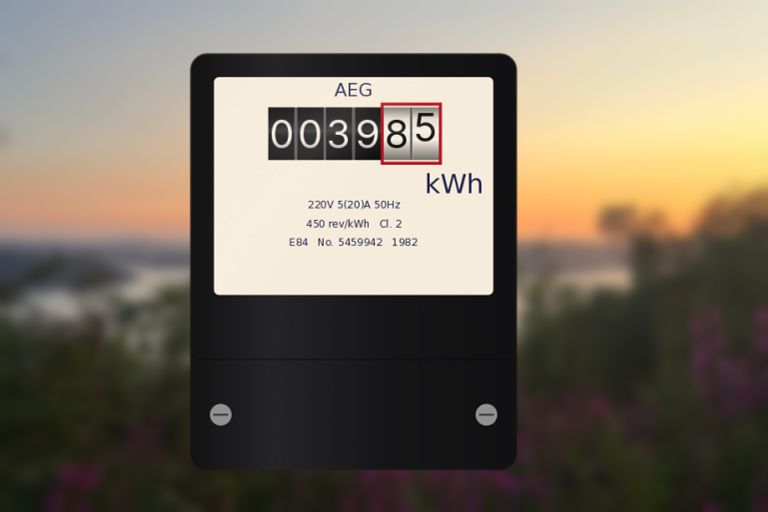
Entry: 39.85kWh
